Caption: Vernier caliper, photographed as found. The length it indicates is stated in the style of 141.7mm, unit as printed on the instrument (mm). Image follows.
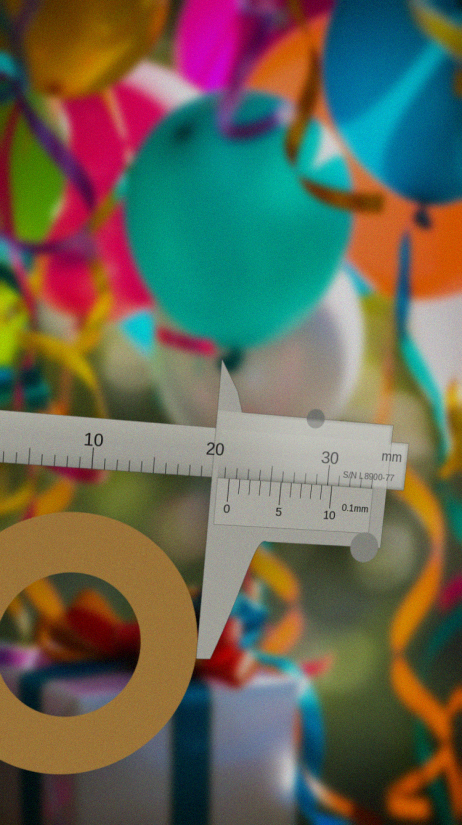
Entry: 21.4mm
